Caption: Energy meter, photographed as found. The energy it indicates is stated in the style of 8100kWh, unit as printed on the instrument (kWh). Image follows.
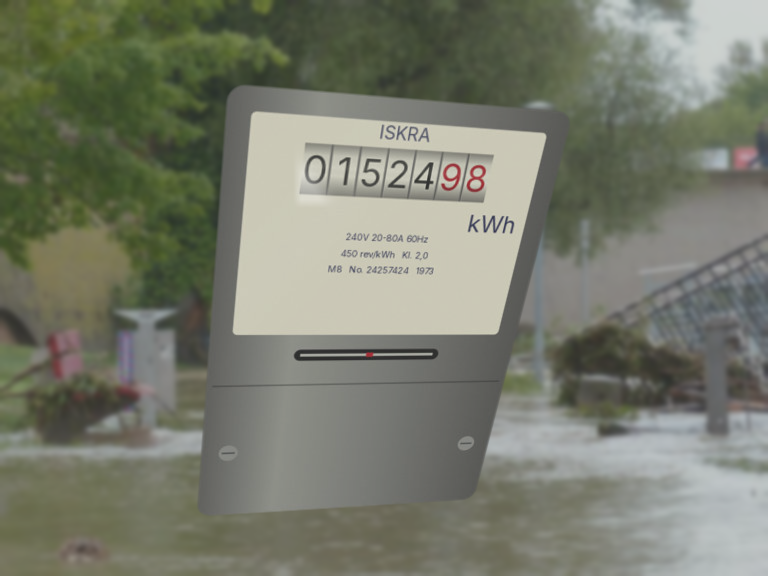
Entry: 1524.98kWh
